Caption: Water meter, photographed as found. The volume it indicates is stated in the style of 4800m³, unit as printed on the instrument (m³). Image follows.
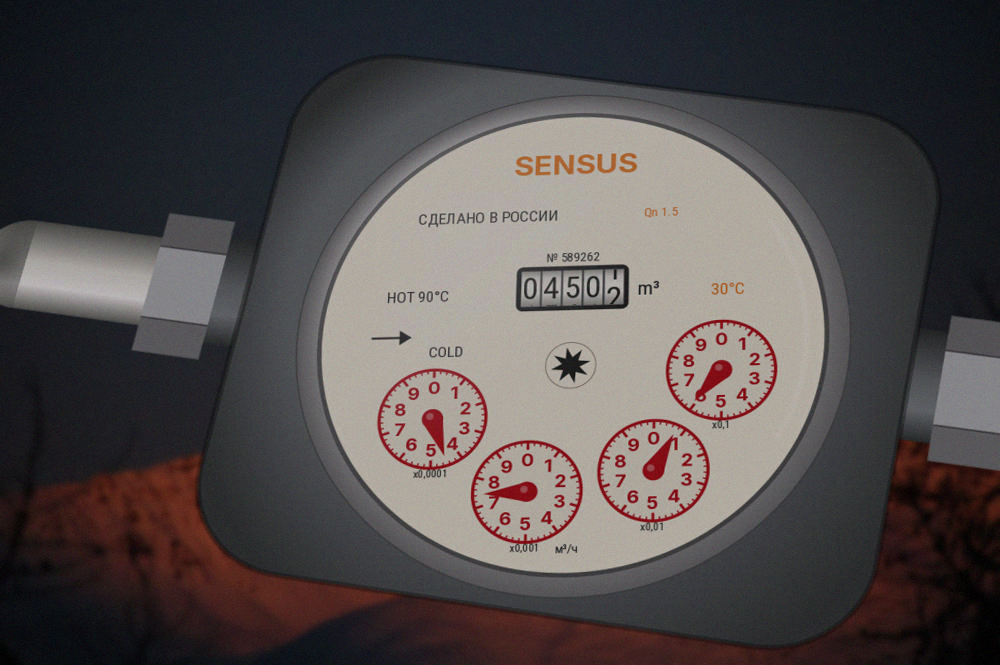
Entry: 4501.6074m³
